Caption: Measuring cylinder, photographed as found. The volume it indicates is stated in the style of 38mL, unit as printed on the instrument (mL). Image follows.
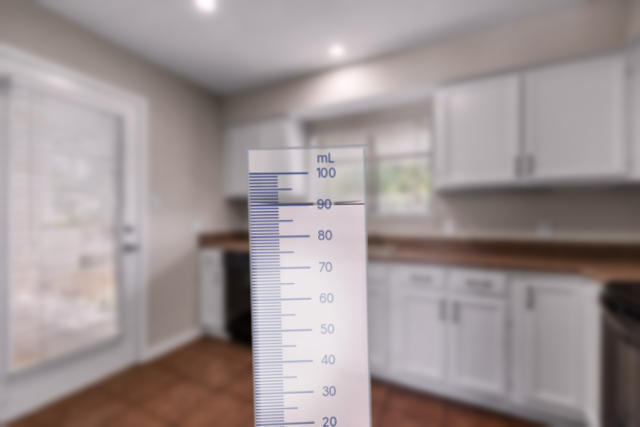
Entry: 90mL
